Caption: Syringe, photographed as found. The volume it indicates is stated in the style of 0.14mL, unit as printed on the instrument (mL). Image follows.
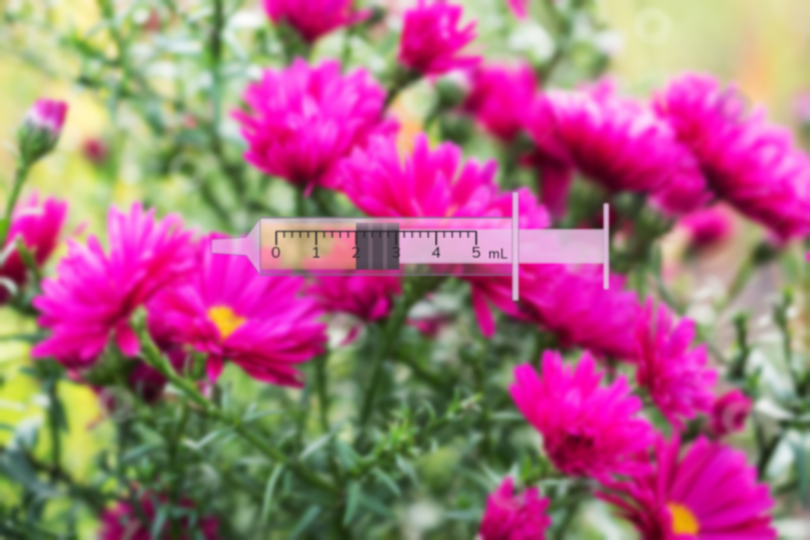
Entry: 2mL
